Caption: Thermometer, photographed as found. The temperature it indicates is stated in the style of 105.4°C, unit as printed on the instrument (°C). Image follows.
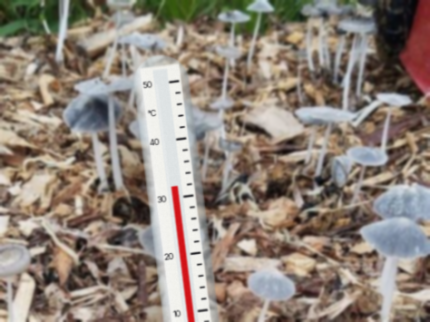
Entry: 32°C
